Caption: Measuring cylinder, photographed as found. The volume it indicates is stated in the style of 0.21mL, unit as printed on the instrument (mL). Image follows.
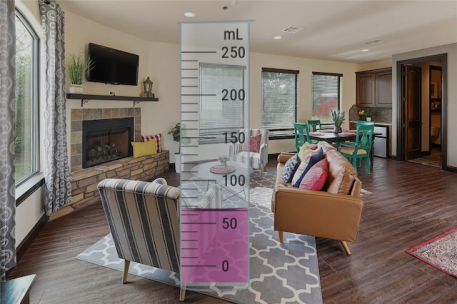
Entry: 65mL
